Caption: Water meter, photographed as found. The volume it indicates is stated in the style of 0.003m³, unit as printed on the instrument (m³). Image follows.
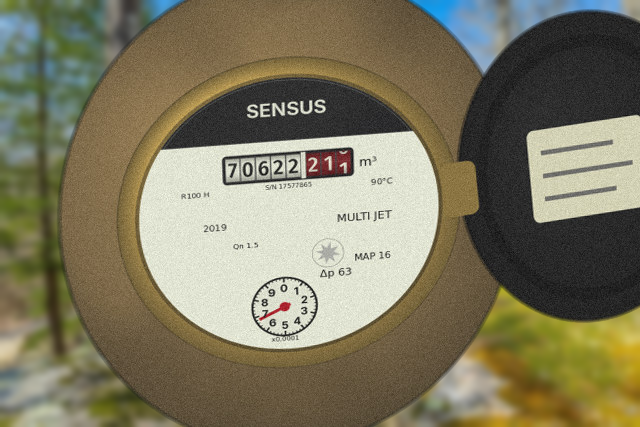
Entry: 70622.2106m³
